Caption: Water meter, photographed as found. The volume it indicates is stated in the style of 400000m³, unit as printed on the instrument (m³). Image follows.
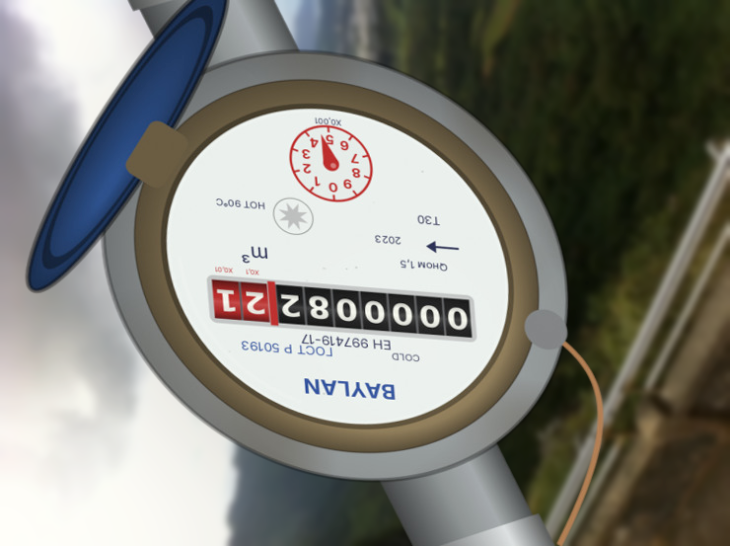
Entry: 82.214m³
